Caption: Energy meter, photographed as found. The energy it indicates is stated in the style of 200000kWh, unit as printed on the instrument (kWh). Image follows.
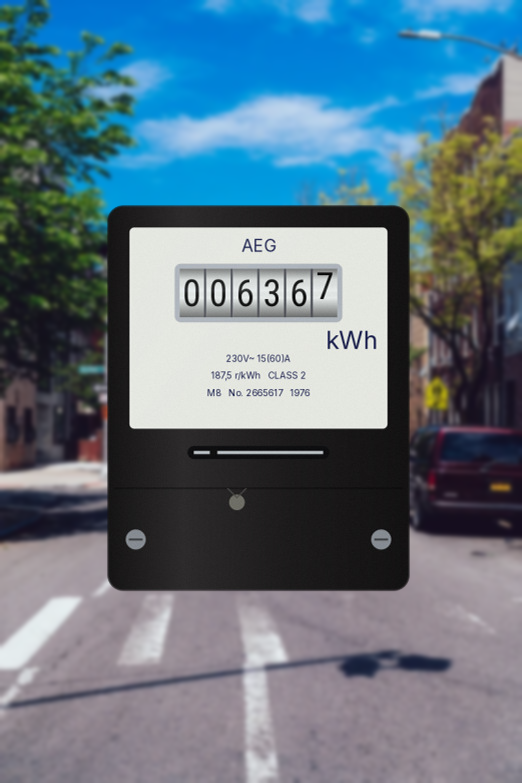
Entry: 6367kWh
